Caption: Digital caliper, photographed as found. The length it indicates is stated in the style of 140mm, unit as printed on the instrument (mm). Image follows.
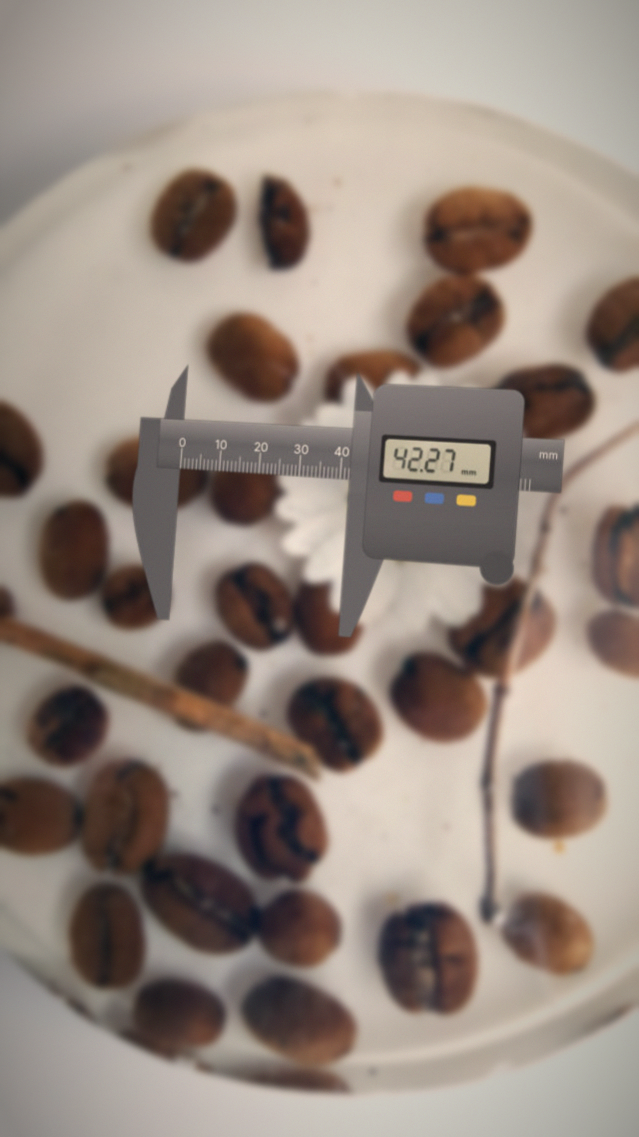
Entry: 42.27mm
